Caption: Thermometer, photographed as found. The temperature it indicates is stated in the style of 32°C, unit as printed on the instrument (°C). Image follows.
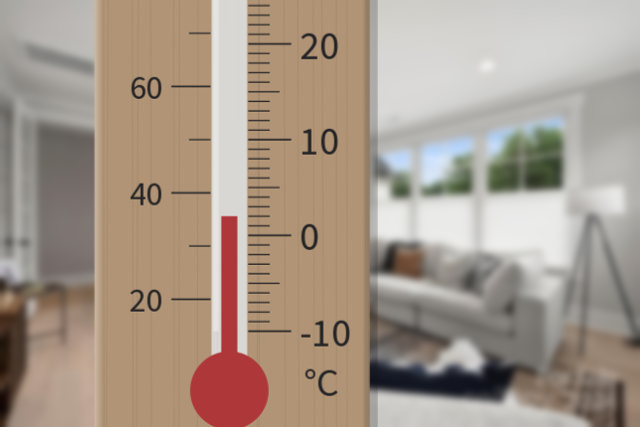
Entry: 2°C
